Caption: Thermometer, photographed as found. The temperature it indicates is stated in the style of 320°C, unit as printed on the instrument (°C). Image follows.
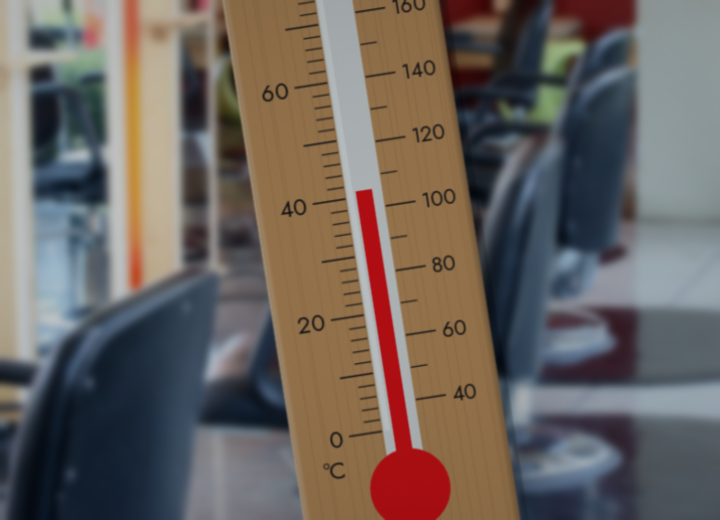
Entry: 41°C
